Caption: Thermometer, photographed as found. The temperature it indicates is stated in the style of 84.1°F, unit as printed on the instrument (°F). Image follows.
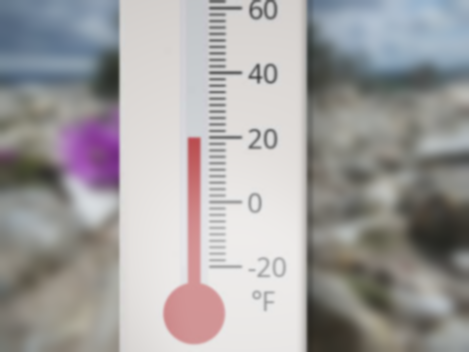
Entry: 20°F
